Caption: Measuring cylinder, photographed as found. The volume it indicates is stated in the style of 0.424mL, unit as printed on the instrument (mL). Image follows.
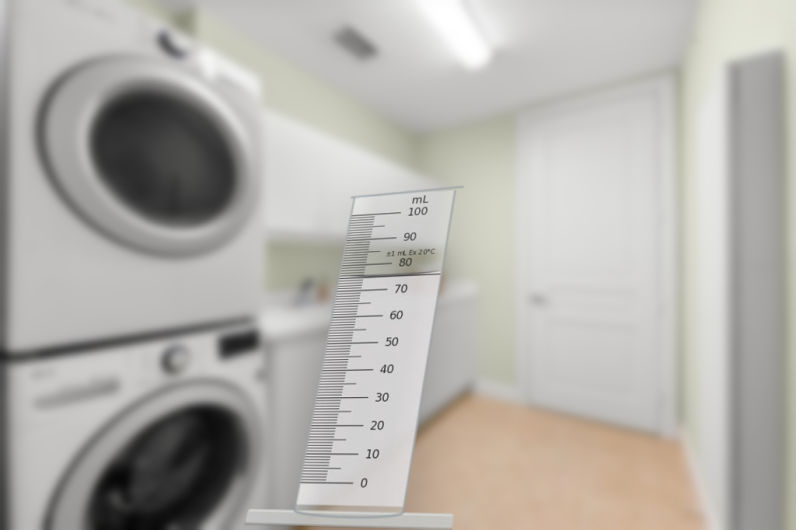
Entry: 75mL
